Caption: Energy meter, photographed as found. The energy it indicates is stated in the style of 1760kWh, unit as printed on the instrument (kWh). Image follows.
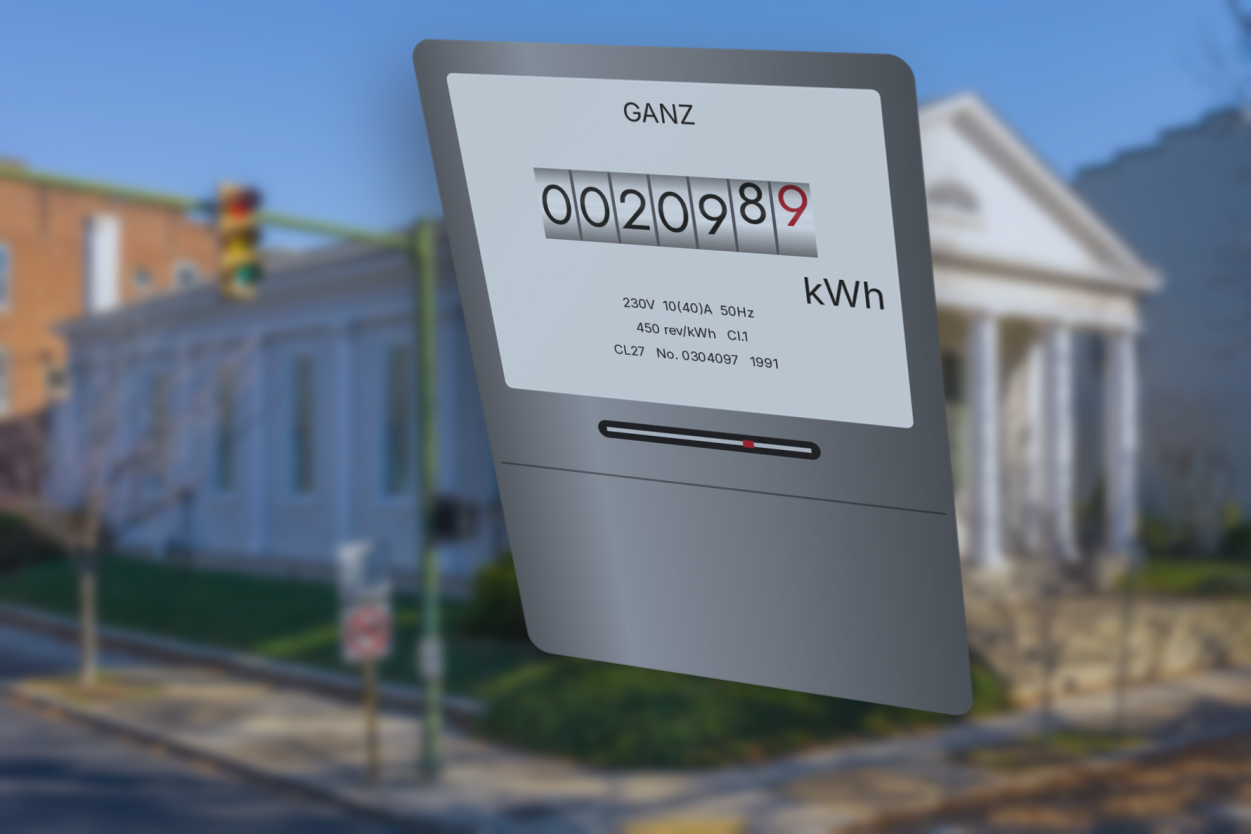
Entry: 2098.9kWh
